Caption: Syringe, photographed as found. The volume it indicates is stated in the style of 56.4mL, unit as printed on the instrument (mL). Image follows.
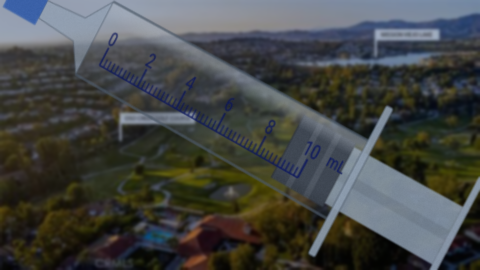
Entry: 9mL
